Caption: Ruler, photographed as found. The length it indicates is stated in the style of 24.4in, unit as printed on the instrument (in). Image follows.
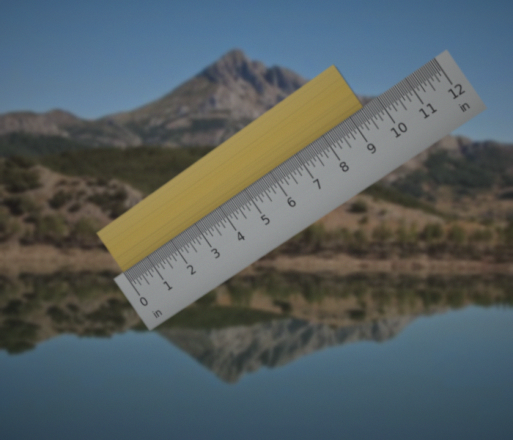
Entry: 9.5in
